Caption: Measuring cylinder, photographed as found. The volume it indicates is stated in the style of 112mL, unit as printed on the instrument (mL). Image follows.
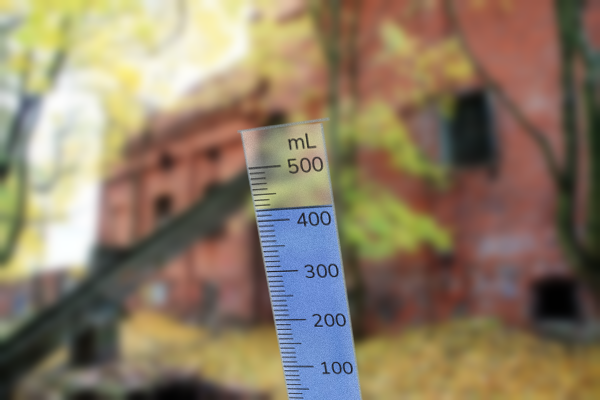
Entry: 420mL
